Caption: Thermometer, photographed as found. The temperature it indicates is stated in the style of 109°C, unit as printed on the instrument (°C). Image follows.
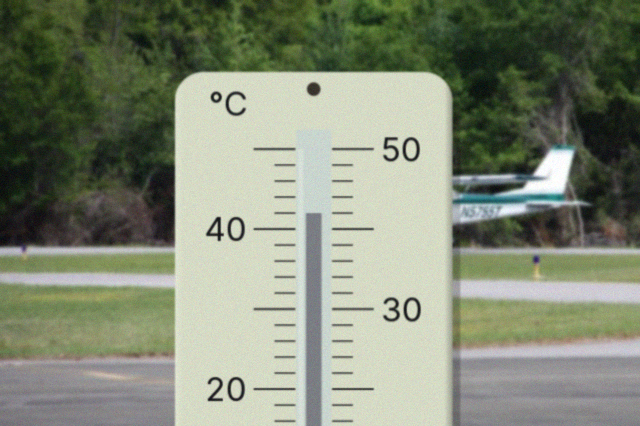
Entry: 42°C
